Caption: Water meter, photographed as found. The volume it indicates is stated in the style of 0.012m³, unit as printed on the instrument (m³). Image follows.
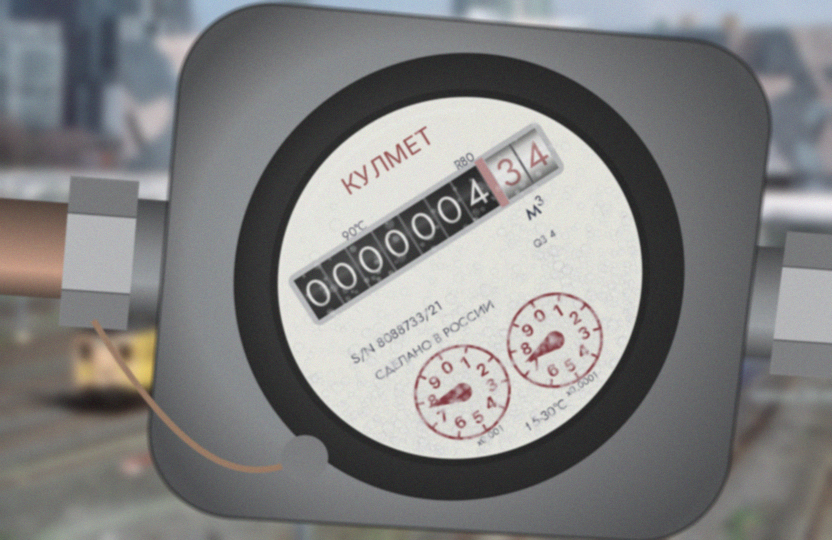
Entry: 4.3477m³
